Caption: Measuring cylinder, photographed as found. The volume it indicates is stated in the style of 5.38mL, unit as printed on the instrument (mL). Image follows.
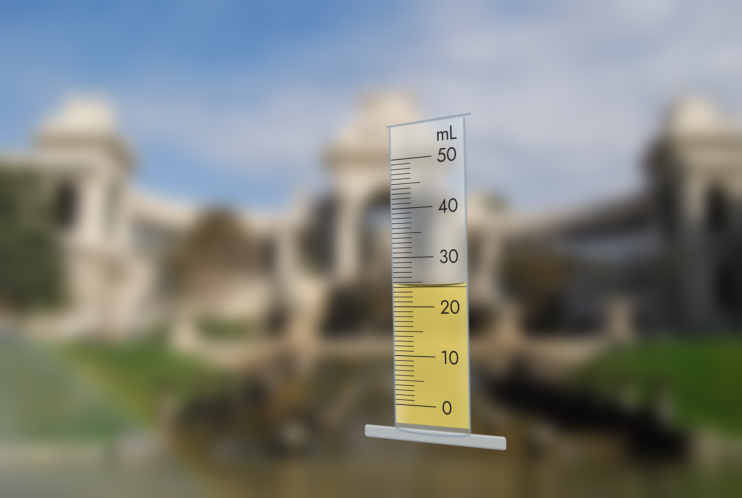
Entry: 24mL
